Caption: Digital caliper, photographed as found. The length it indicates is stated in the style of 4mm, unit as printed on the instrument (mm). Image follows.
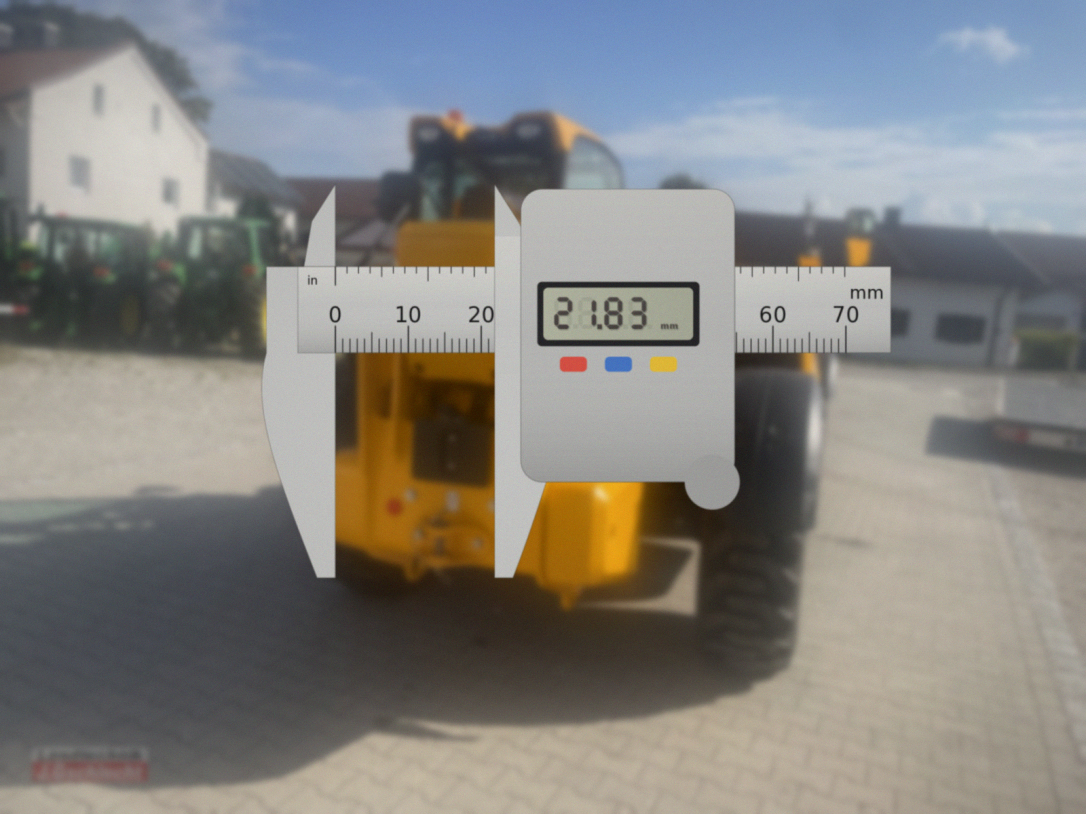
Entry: 21.83mm
